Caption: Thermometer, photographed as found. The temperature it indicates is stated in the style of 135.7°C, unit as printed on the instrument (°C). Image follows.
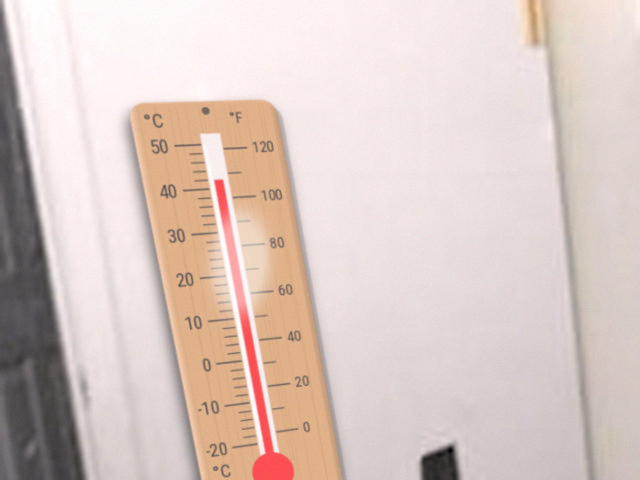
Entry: 42°C
